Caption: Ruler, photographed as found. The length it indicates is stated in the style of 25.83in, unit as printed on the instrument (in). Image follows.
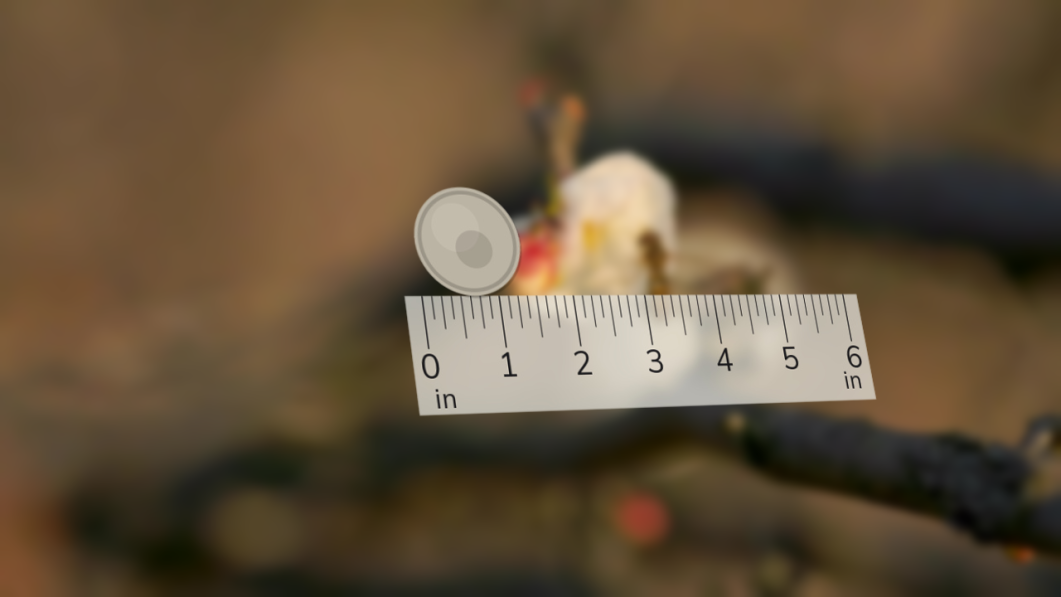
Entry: 1.375in
